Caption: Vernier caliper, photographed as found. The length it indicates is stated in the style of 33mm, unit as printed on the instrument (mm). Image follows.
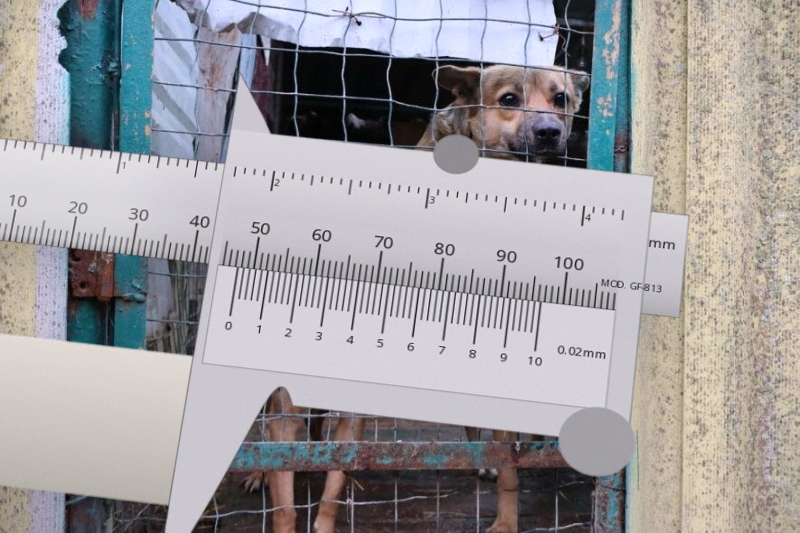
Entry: 47.4mm
